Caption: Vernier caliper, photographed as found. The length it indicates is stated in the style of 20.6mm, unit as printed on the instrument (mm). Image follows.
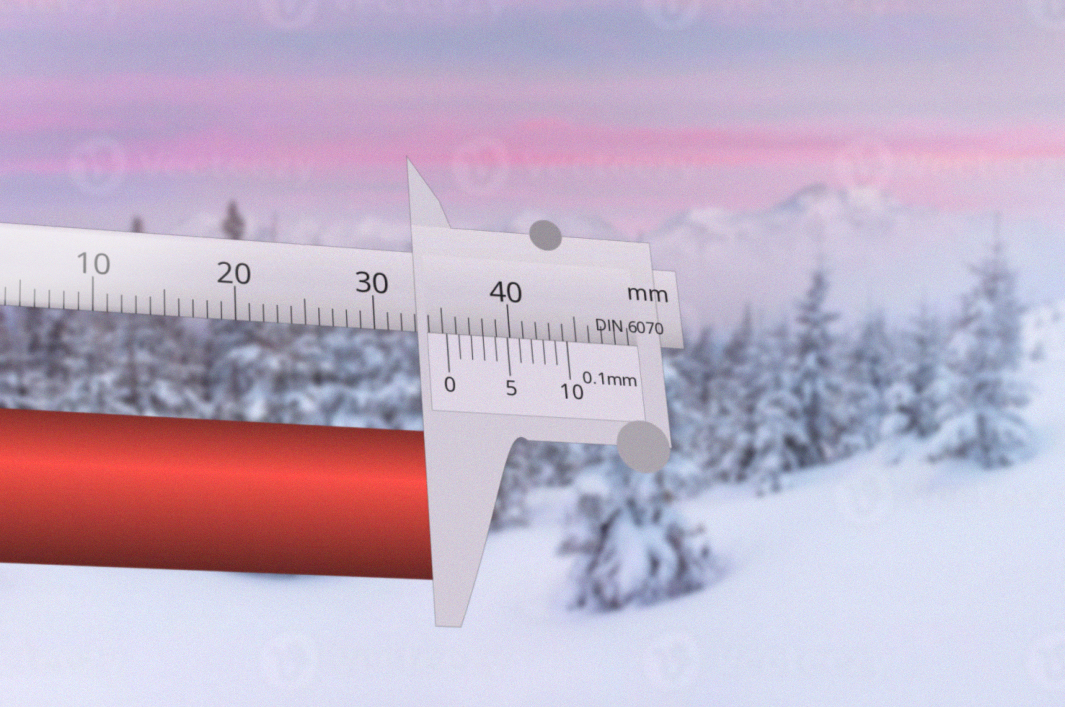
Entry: 35.3mm
